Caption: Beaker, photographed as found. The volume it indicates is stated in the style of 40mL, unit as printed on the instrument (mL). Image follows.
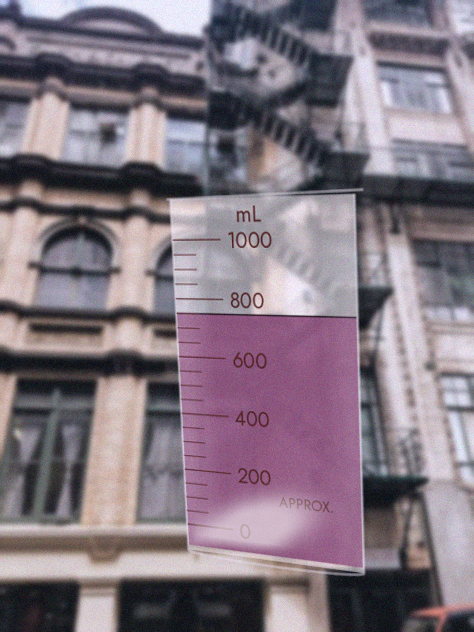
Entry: 750mL
